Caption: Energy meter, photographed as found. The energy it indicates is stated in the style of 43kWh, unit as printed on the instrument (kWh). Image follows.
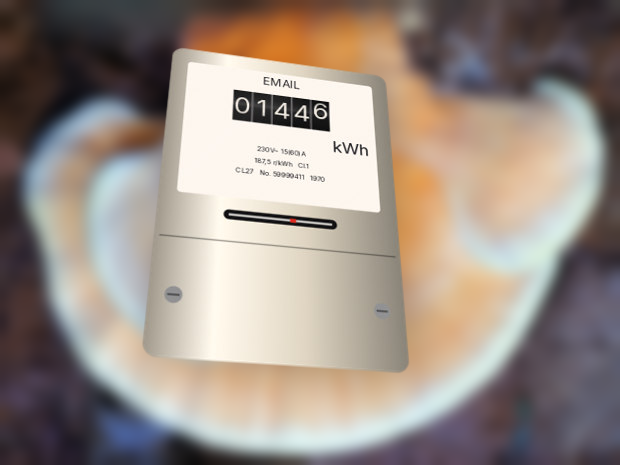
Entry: 1446kWh
